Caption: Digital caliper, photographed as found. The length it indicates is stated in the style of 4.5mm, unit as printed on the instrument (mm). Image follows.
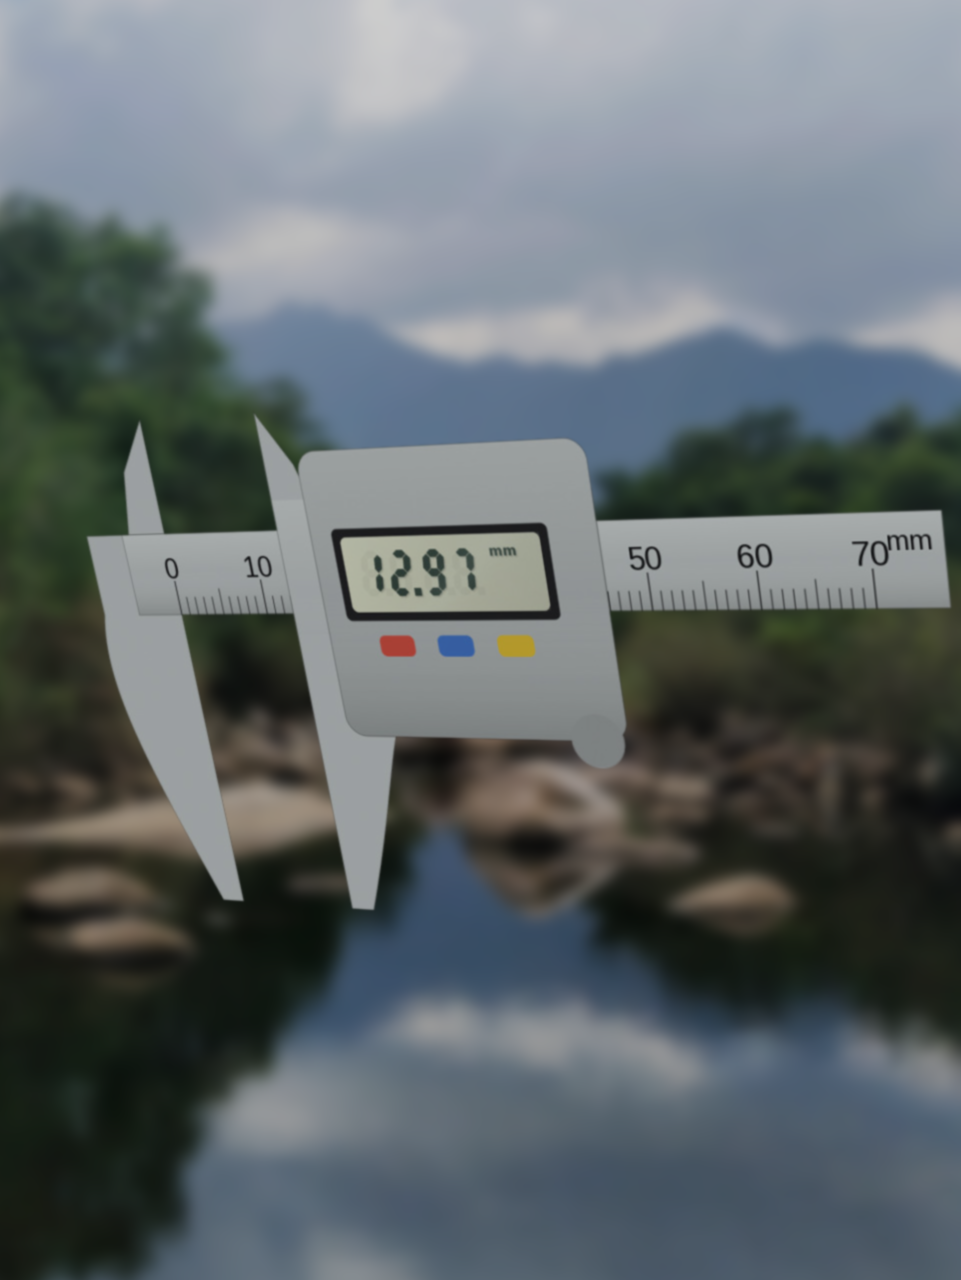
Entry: 12.97mm
